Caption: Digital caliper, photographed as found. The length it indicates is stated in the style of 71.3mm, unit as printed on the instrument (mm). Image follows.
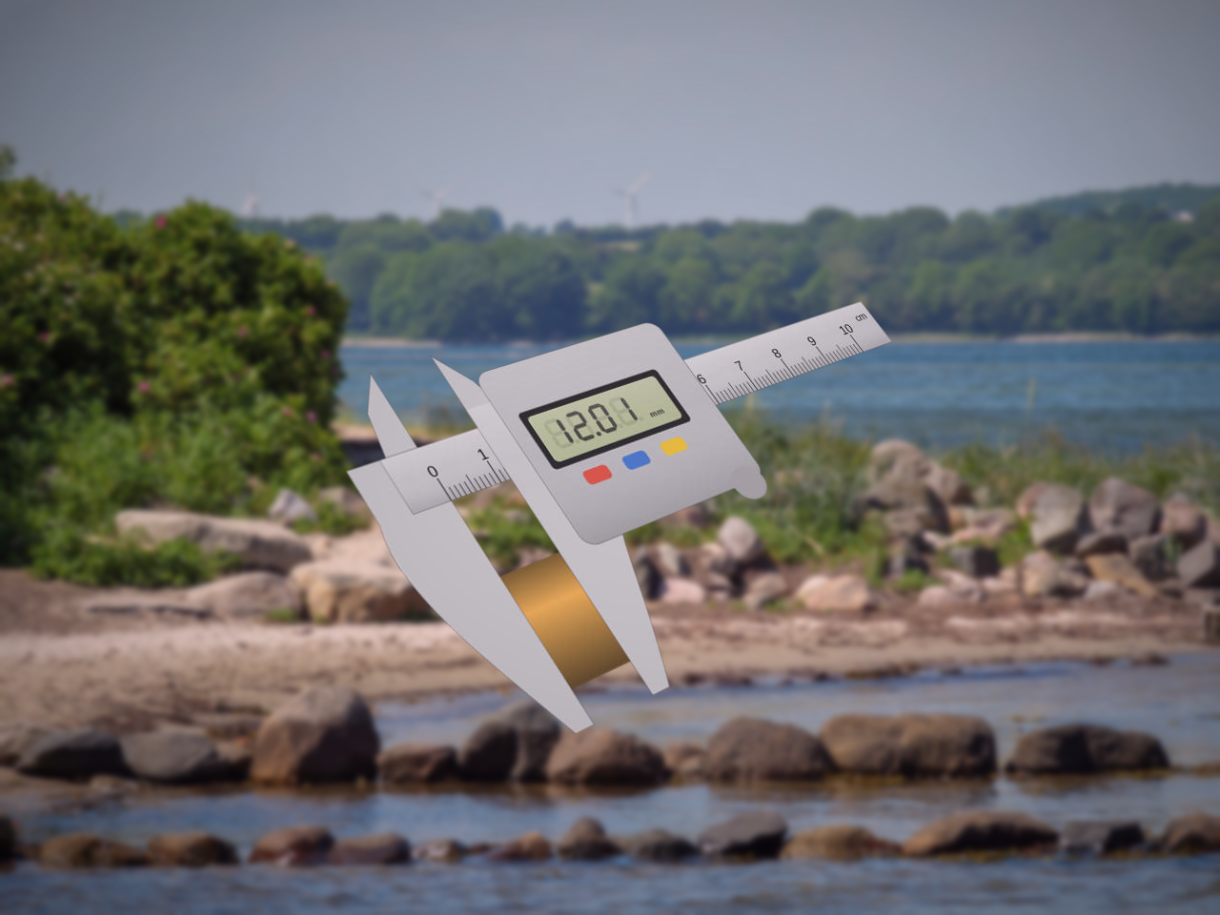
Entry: 12.01mm
